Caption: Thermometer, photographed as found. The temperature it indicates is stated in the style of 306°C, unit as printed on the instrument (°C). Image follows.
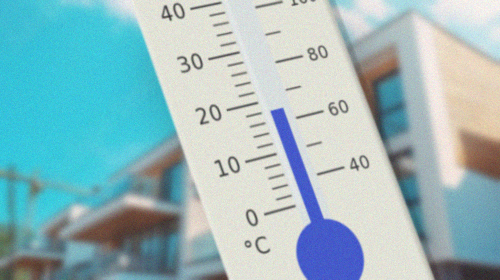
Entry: 18°C
